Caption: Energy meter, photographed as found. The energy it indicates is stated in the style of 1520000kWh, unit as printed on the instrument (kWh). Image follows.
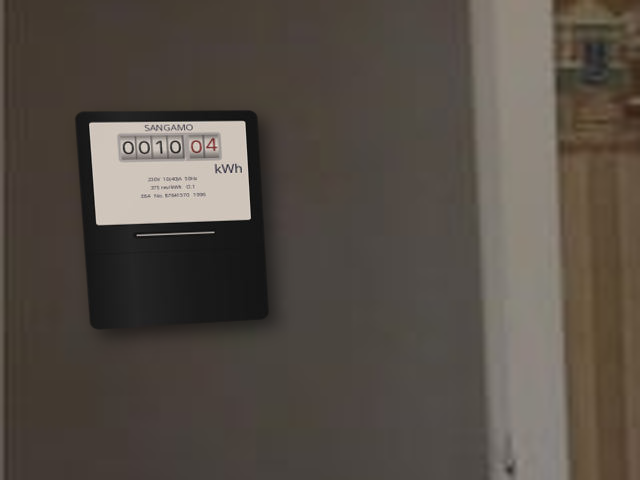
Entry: 10.04kWh
